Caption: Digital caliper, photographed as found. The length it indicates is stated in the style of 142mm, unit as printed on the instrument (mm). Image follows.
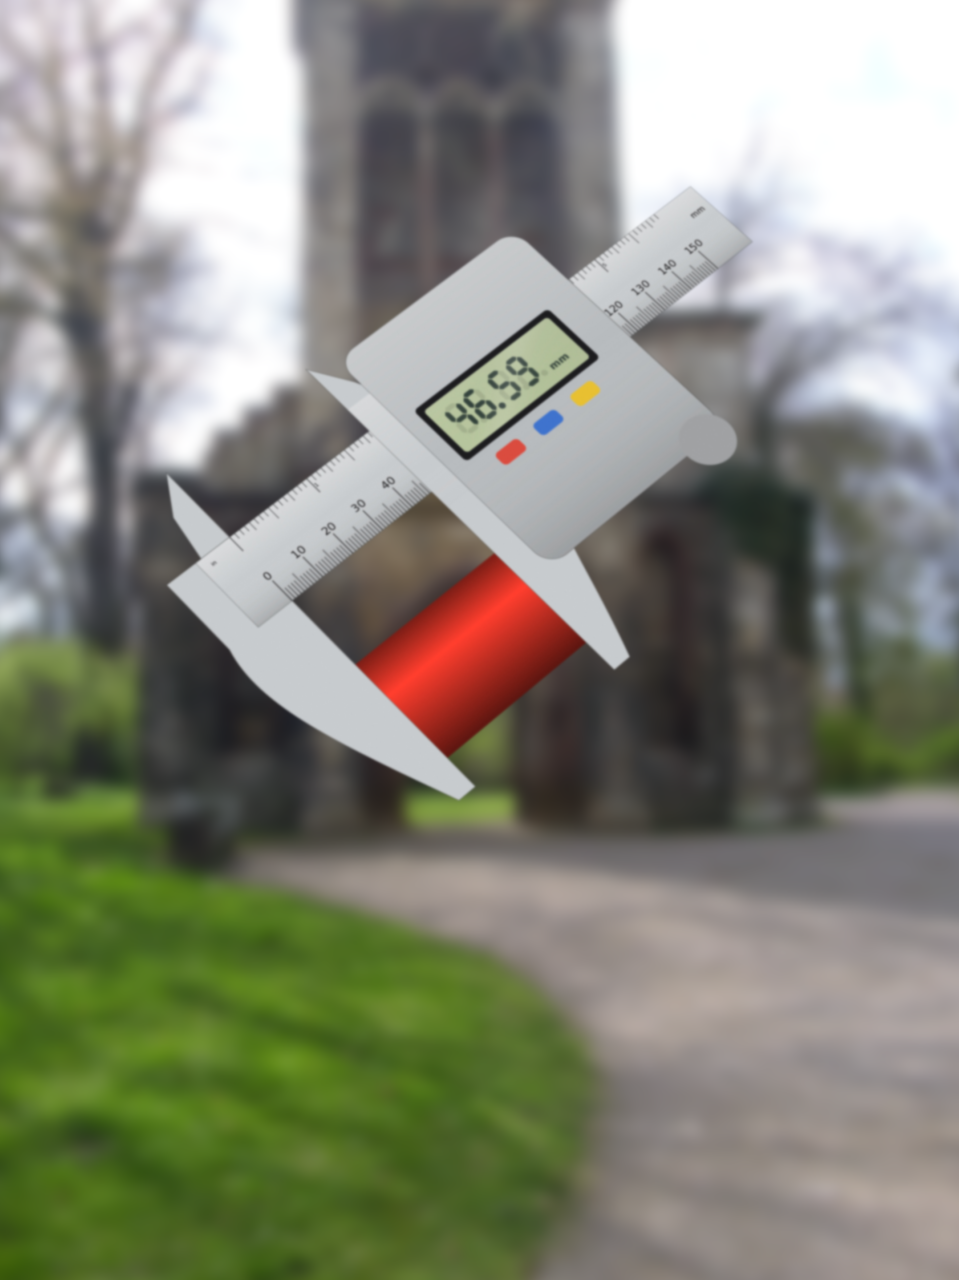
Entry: 46.59mm
